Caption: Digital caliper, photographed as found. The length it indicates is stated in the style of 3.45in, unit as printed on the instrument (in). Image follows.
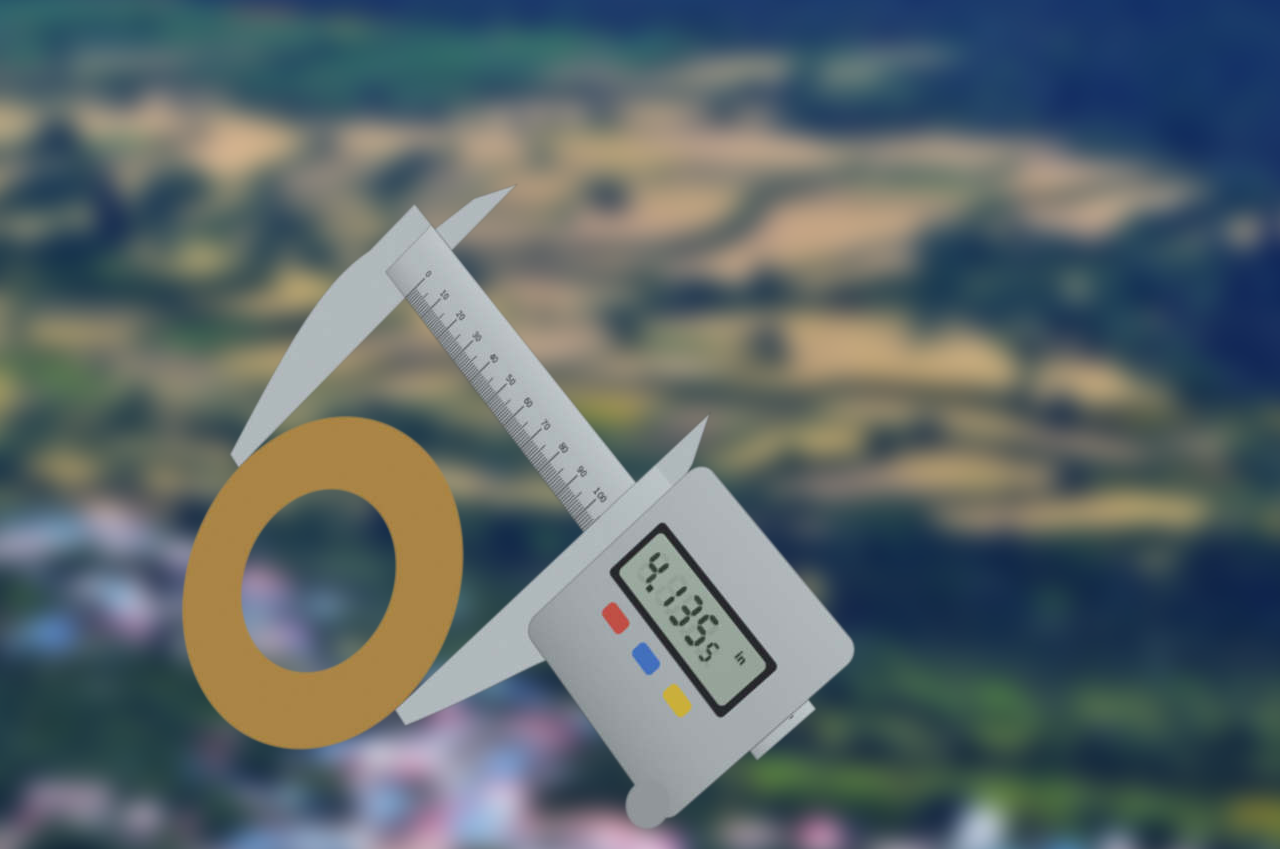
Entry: 4.1355in
